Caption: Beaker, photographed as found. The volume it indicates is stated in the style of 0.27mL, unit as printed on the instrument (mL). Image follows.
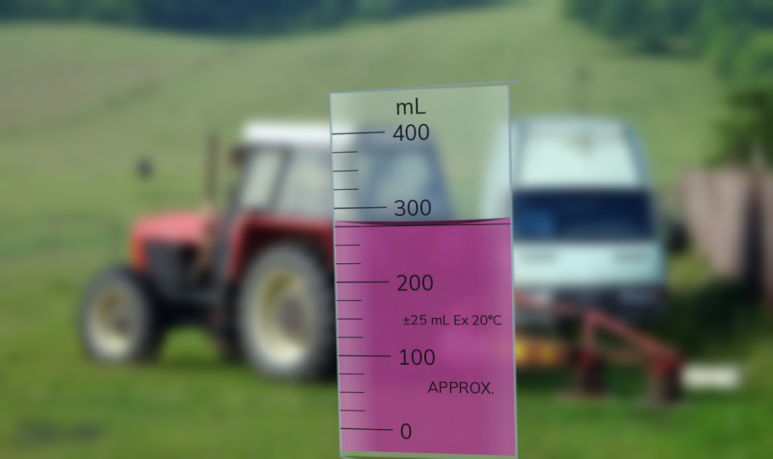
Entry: 275mL
